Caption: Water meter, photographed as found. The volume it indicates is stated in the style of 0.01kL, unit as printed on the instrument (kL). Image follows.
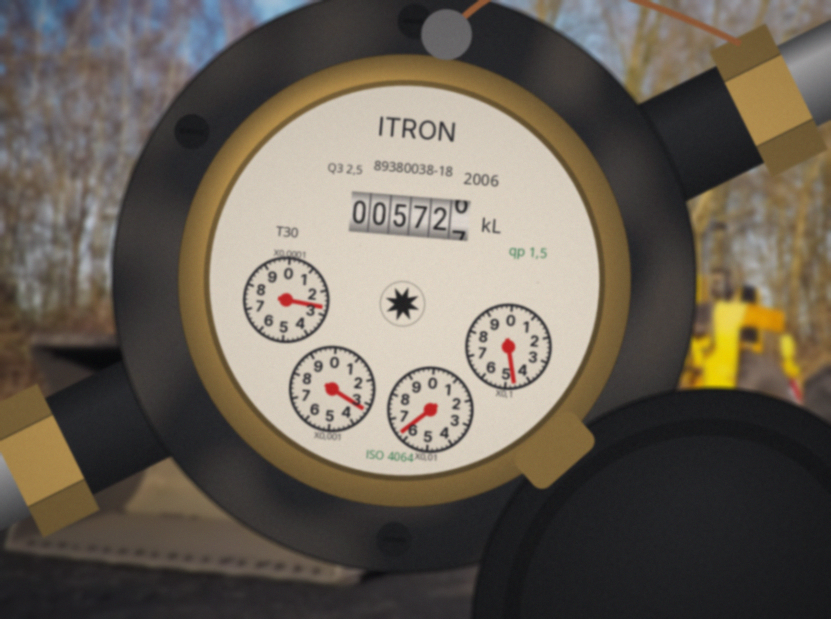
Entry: 5726.4632kL
